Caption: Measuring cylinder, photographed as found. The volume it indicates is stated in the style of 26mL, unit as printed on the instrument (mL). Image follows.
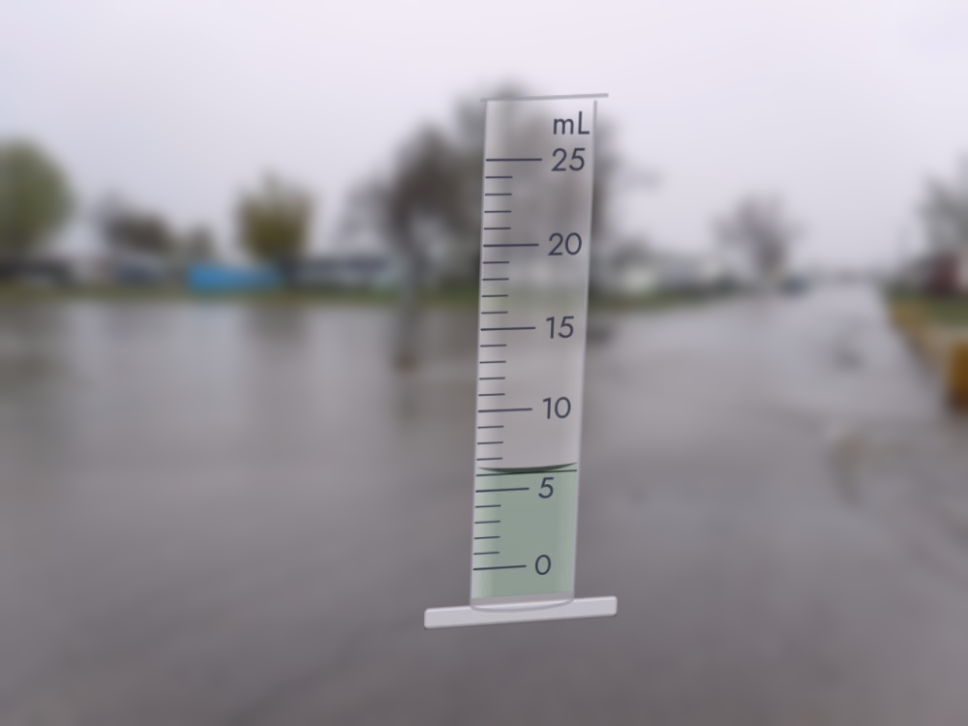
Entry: 6mL
